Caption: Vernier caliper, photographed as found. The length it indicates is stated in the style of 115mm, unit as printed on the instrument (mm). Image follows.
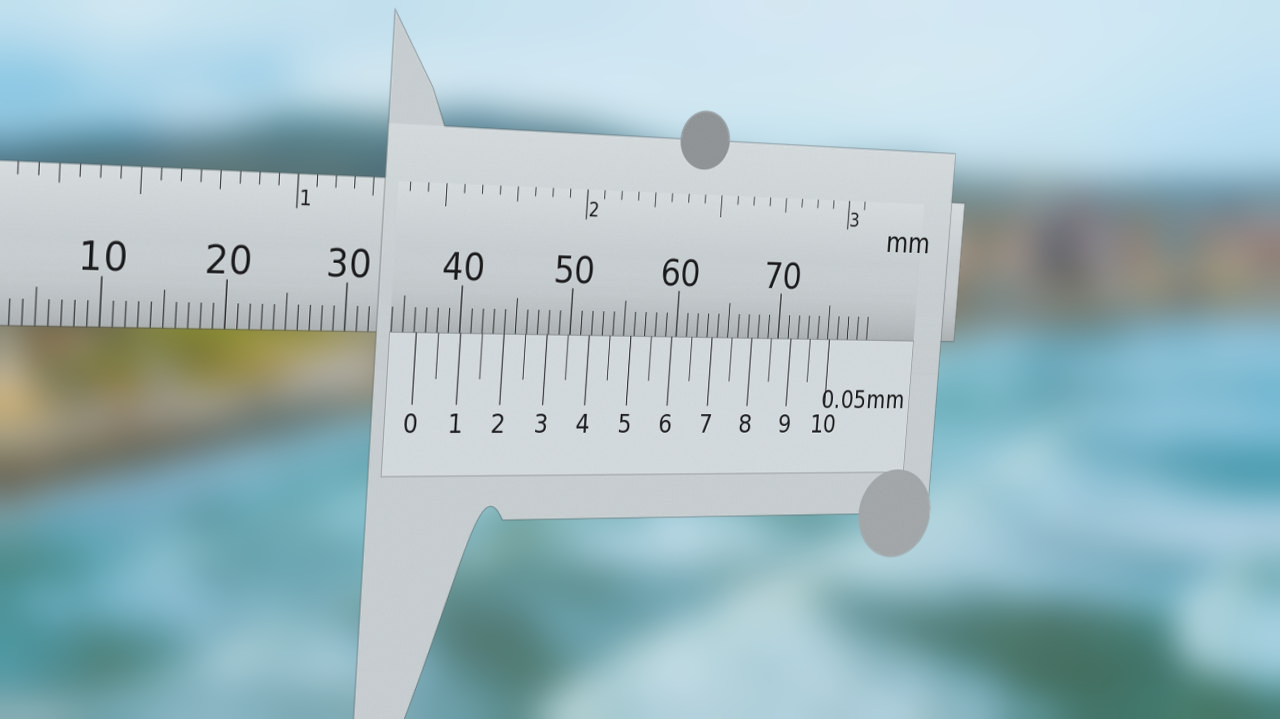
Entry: 36.2mm
